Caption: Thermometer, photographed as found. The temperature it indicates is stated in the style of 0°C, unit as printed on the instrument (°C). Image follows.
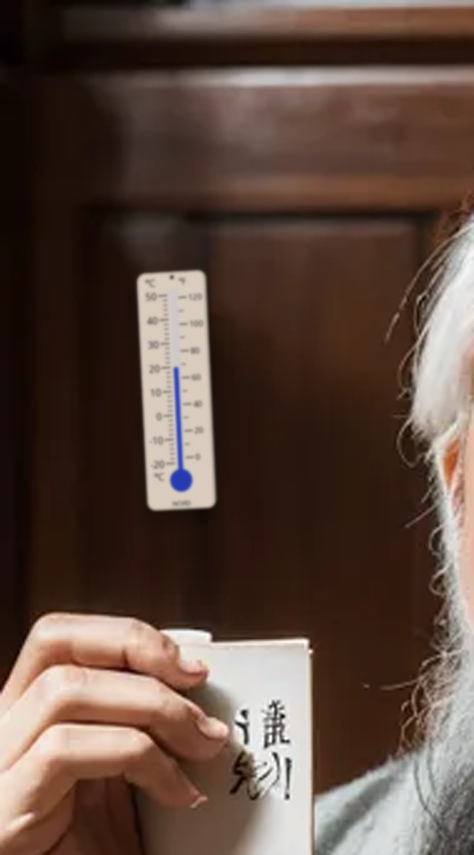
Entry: 20°C
